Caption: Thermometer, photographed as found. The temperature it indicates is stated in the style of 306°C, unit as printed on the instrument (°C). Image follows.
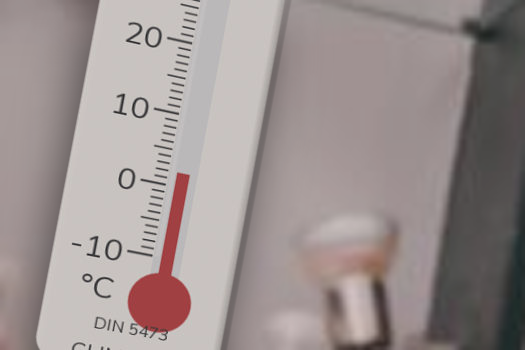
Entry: 2°C
